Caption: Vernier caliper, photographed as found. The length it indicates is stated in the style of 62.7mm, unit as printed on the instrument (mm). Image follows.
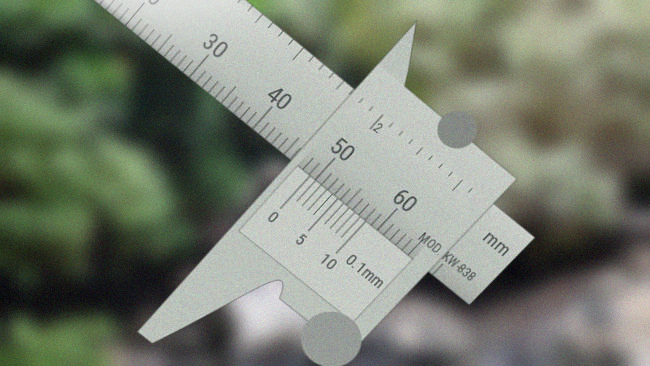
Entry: 49.2mm
